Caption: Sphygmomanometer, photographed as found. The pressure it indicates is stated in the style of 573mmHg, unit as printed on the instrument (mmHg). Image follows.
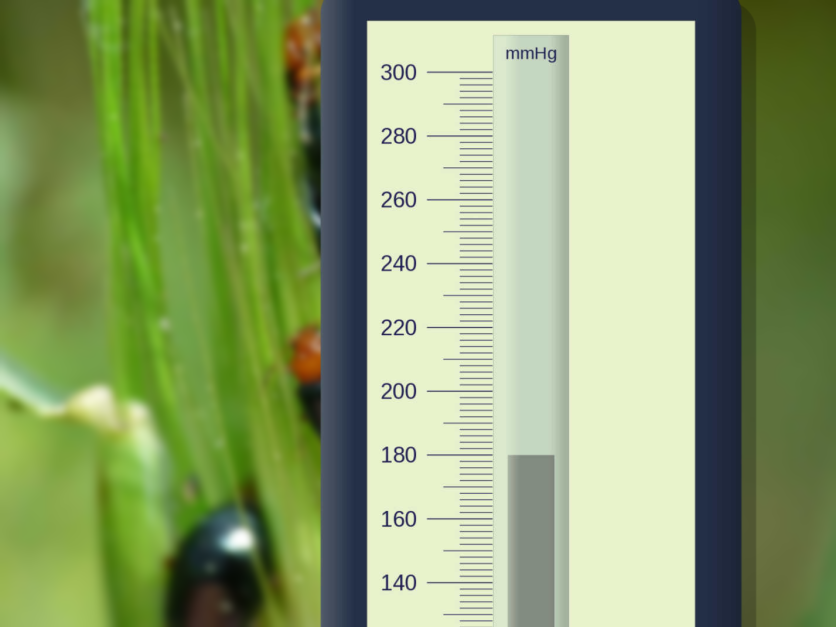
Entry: 180mmHg
